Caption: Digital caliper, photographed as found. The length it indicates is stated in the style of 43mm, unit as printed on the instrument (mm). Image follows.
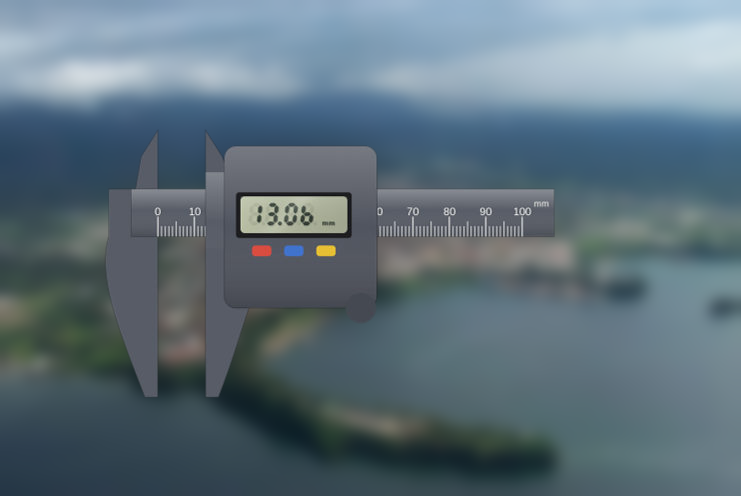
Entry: 13.06mm
